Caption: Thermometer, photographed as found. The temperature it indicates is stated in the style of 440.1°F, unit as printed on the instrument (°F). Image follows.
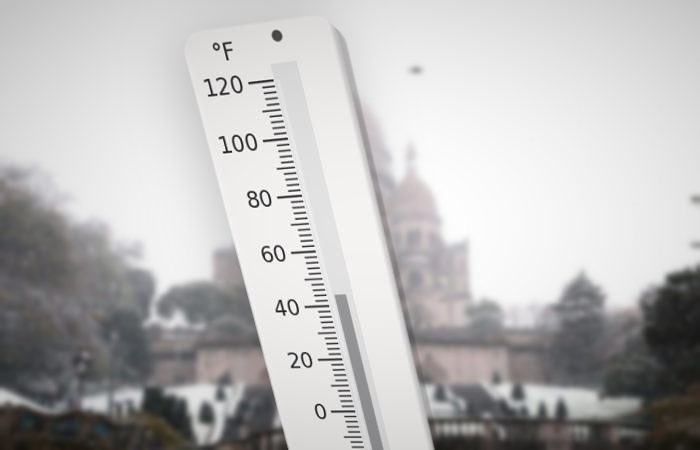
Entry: 44°F
